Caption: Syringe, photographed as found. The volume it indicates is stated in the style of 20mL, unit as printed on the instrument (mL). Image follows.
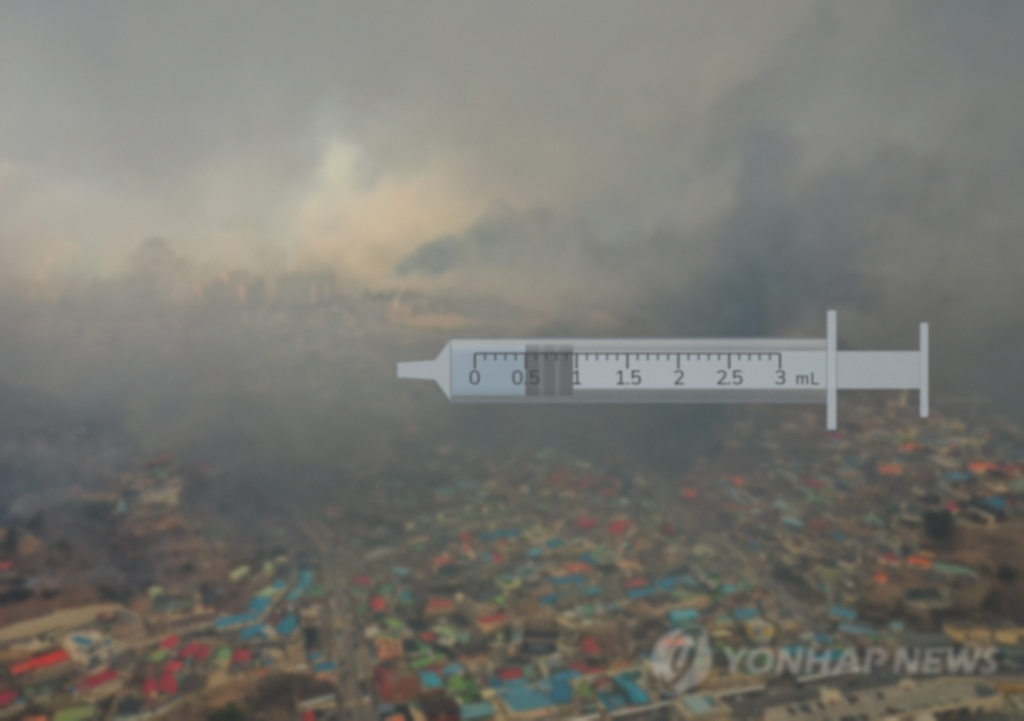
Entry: 0.5mL
